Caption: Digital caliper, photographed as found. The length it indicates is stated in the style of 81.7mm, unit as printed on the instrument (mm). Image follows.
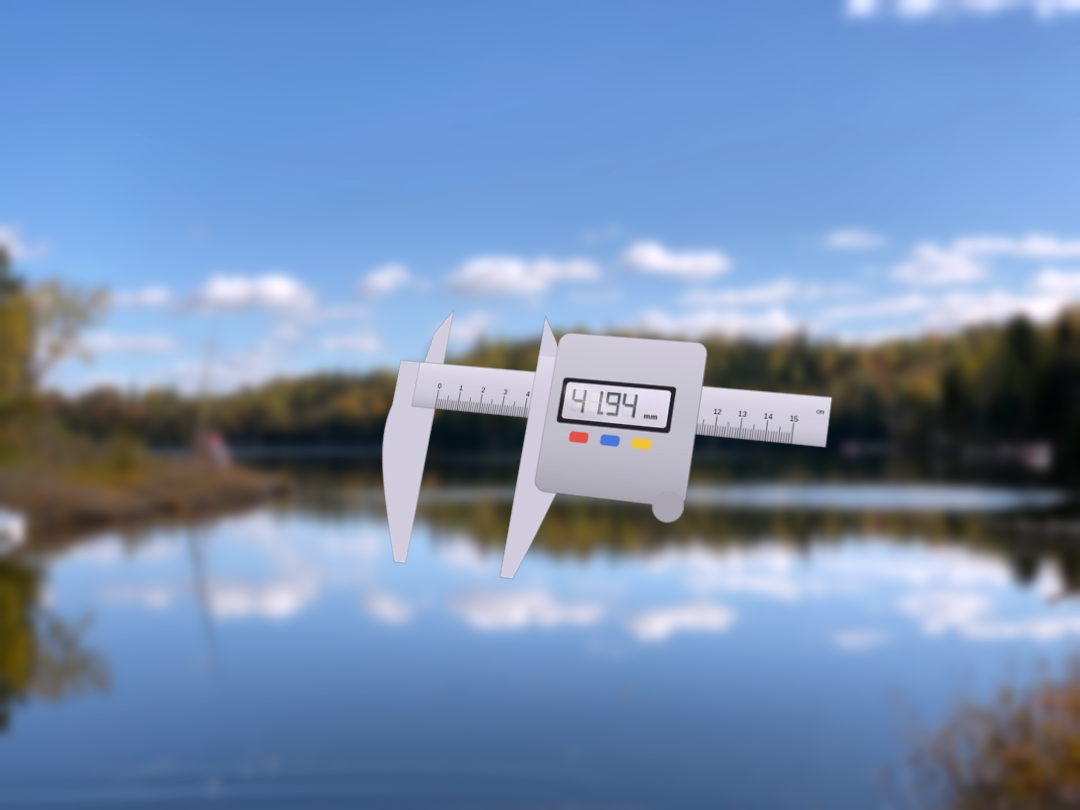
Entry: 41.94mm
